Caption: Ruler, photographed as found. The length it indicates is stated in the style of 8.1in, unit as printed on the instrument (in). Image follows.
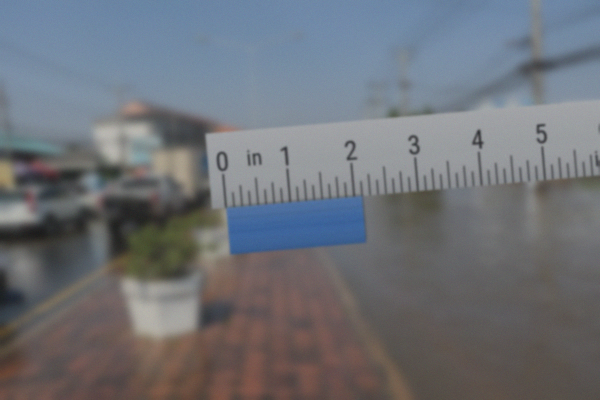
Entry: 2.125in
